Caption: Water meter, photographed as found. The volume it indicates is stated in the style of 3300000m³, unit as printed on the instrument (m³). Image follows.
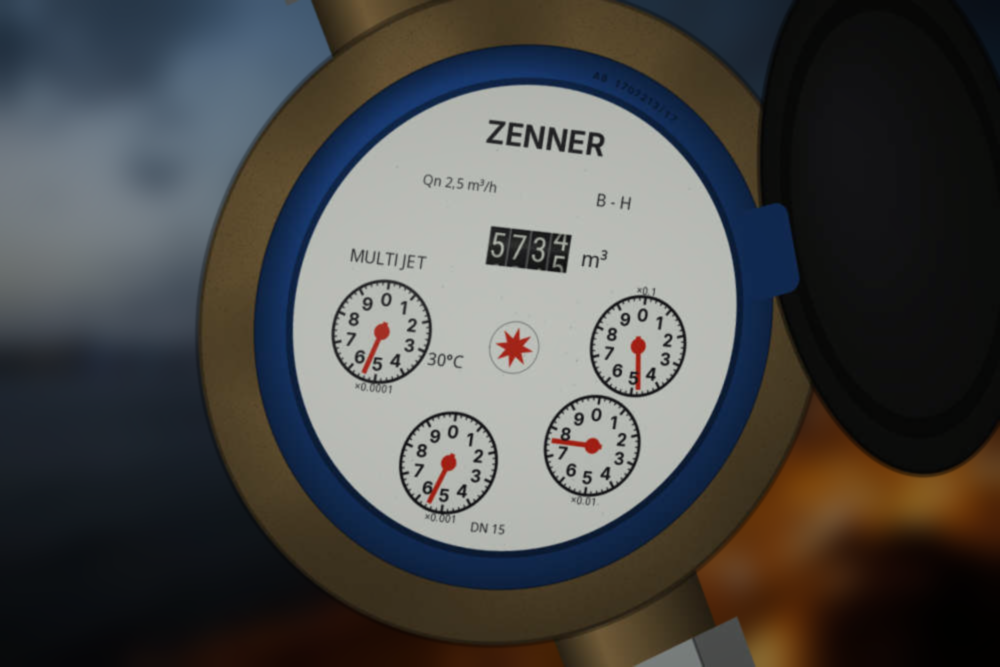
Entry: 5734.4755m³
